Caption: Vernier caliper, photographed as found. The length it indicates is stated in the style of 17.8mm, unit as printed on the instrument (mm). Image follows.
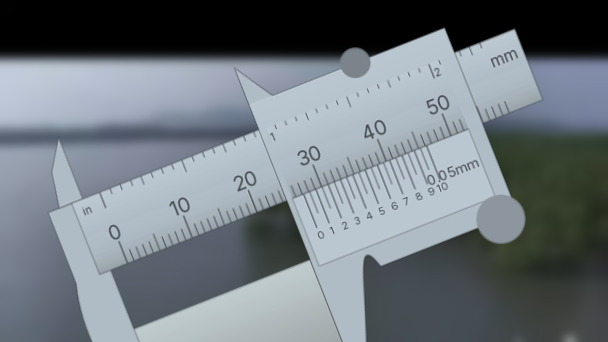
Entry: 27.2mm
